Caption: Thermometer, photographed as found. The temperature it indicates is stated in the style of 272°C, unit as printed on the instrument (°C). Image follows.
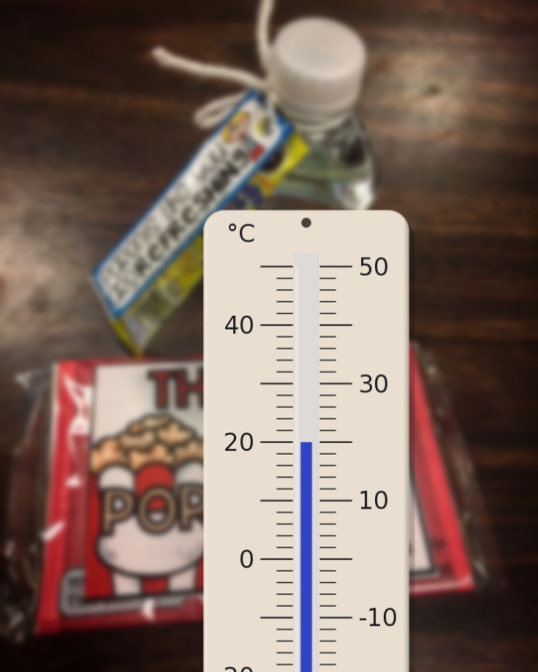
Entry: 20°C
